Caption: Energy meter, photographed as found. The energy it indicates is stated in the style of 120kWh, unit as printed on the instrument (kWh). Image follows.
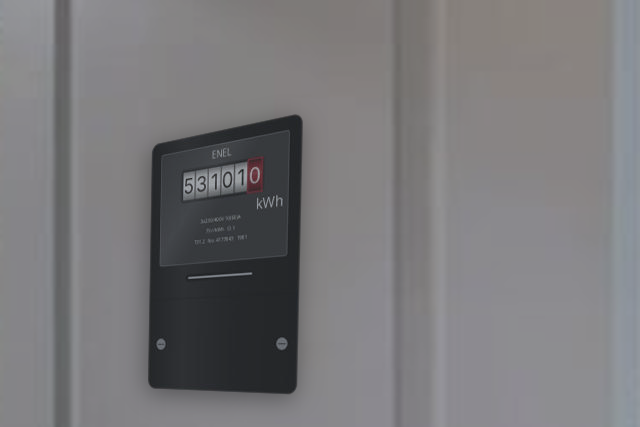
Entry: 53101.0kWh
